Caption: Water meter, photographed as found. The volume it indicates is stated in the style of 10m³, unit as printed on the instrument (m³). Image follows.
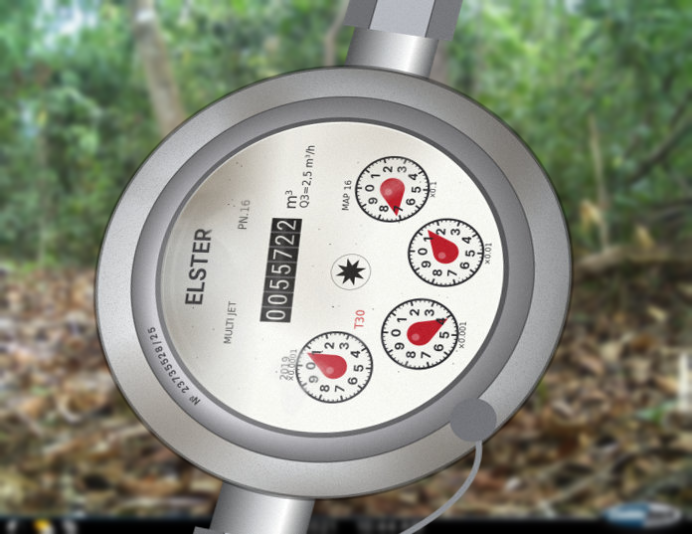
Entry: 55722.7140m³
